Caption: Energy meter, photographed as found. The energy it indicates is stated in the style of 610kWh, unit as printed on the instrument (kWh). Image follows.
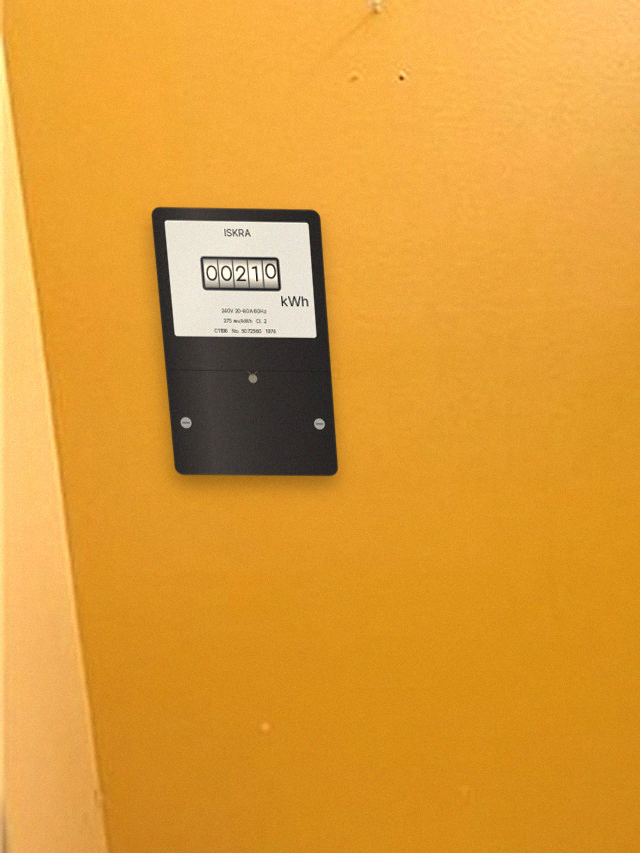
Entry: 210kWh
